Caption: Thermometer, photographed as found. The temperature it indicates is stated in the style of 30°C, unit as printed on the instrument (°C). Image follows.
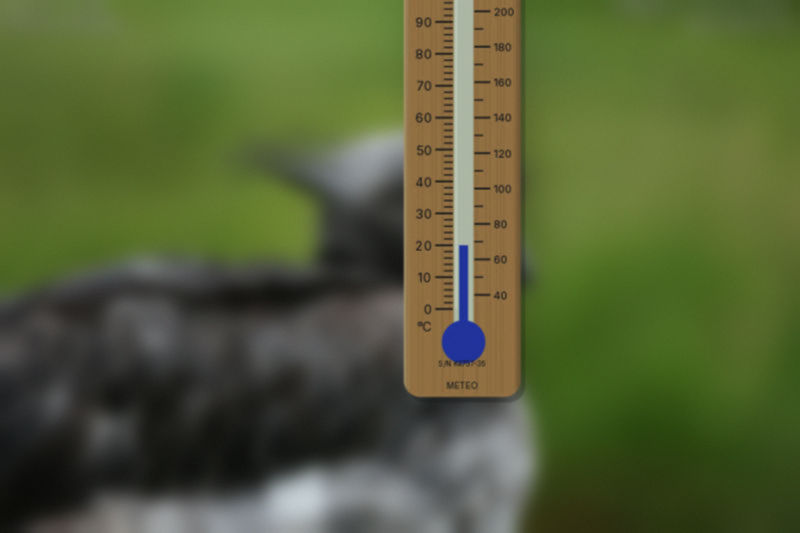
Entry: 20°C
